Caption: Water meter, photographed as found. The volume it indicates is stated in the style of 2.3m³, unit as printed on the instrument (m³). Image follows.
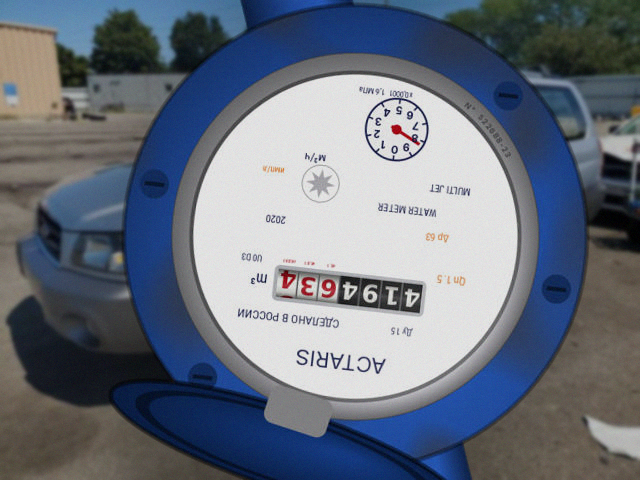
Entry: 4194.6338m³
